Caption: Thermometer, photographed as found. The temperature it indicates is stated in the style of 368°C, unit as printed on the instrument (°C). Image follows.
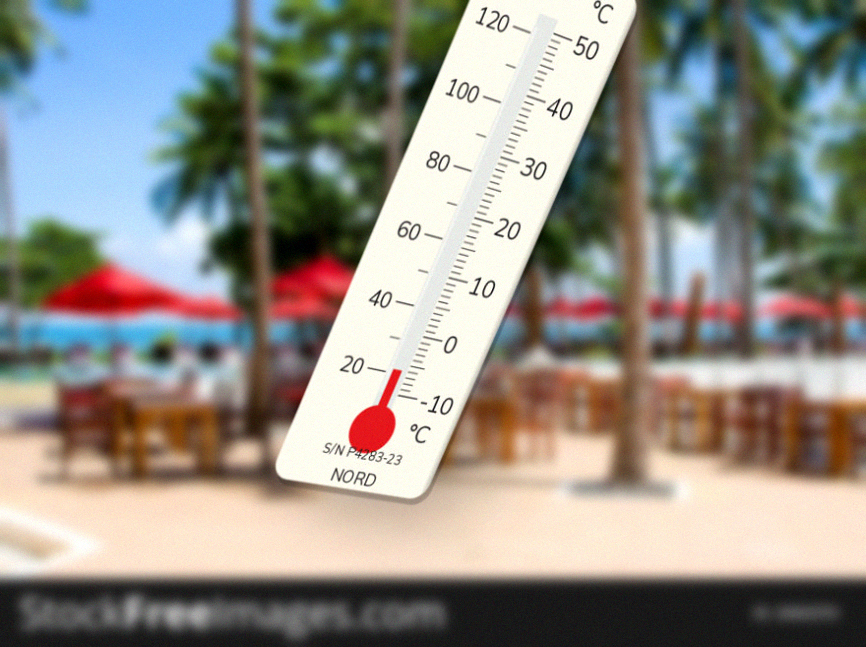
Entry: -6°C
